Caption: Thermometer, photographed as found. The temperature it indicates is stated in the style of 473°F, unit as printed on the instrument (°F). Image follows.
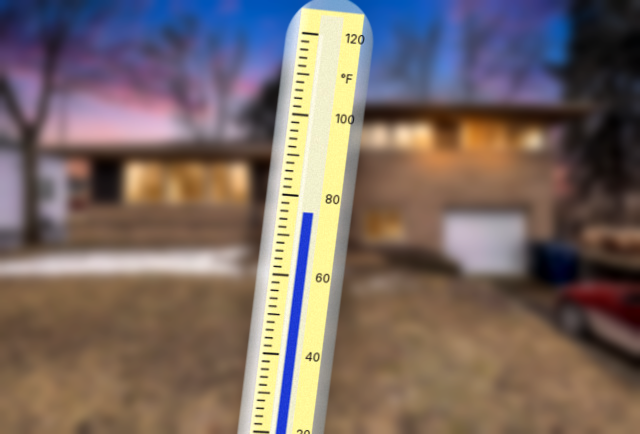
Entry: 76°F
